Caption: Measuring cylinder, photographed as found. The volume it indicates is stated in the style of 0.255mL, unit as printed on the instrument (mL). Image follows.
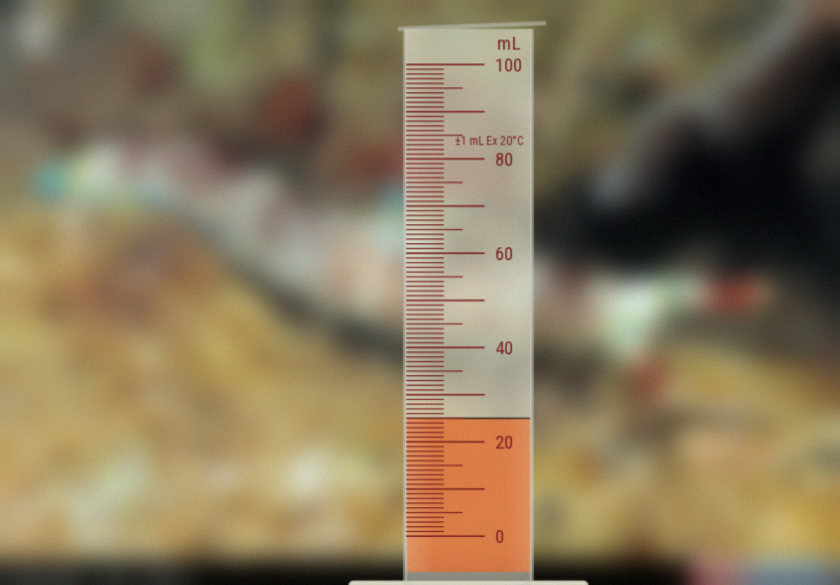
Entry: 25mL
